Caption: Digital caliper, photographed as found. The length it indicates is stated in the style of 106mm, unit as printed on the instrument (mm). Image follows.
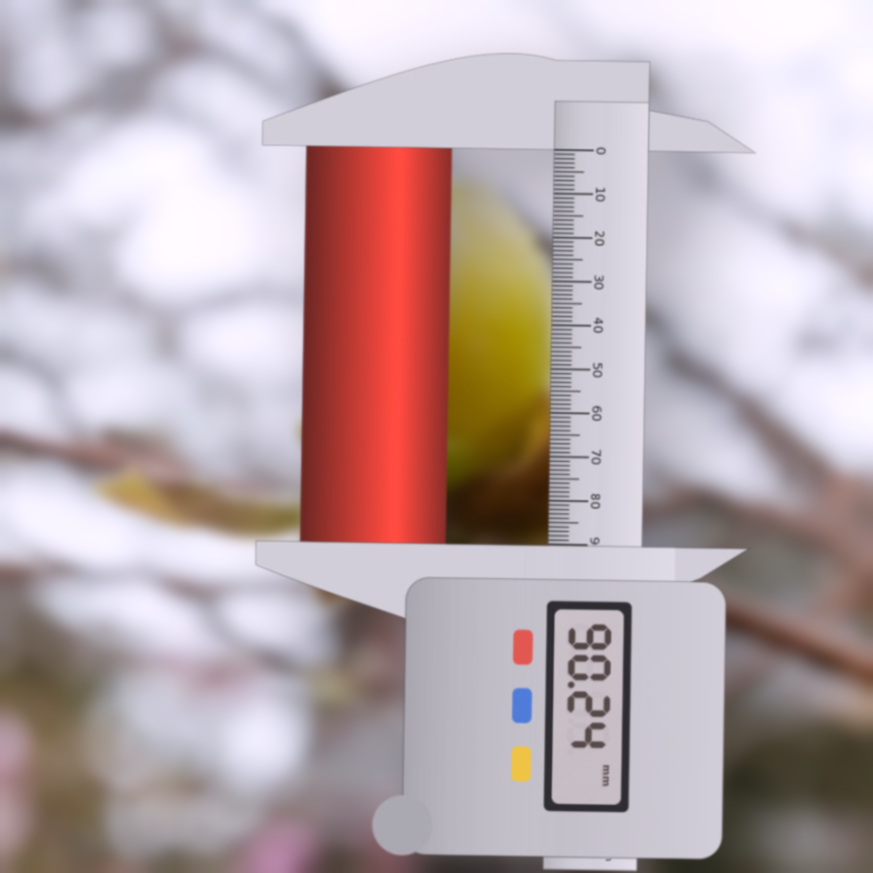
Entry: 90.24mm
